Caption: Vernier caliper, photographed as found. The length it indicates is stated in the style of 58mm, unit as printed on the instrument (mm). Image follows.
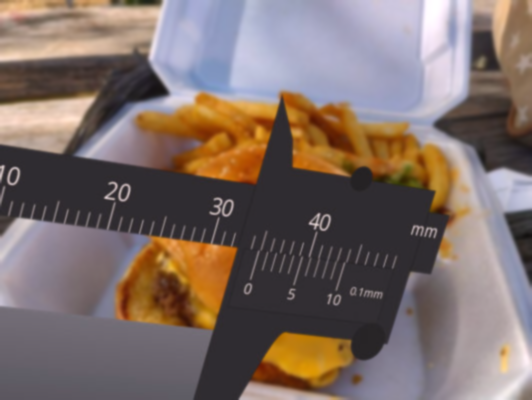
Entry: 34.8mm
